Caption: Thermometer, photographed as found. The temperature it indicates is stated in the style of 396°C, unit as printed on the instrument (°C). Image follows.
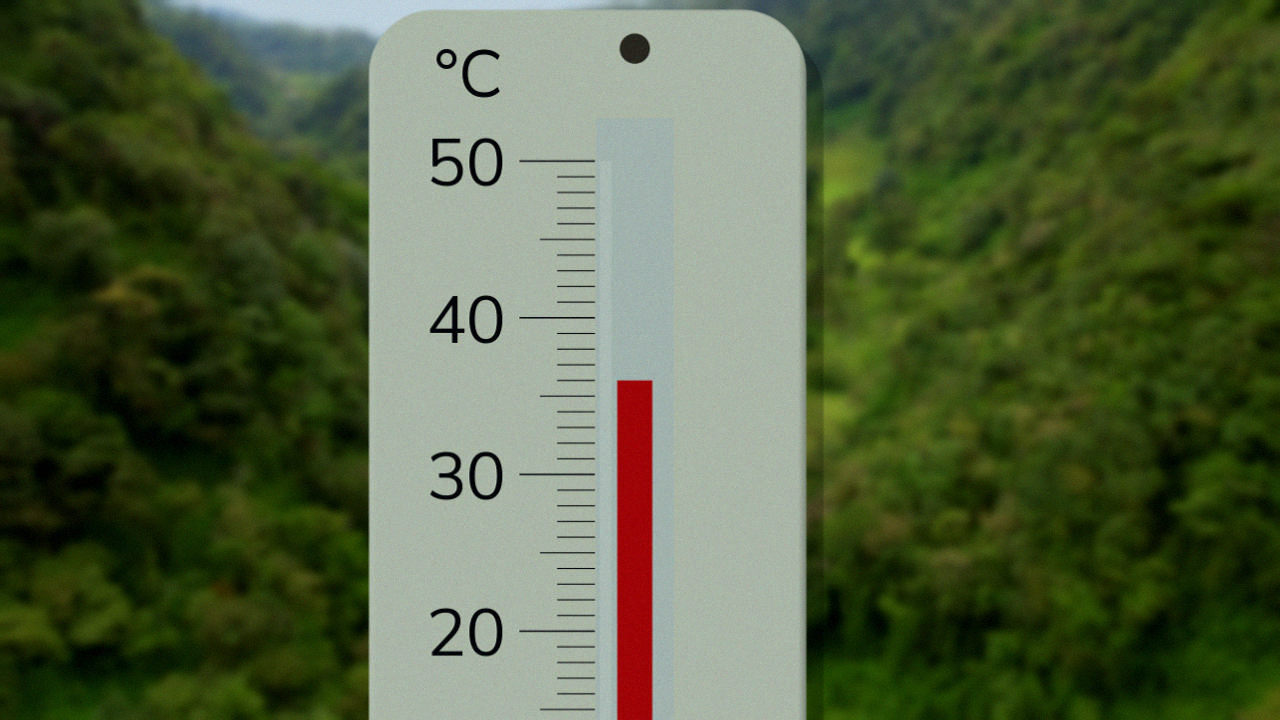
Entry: 36°C
